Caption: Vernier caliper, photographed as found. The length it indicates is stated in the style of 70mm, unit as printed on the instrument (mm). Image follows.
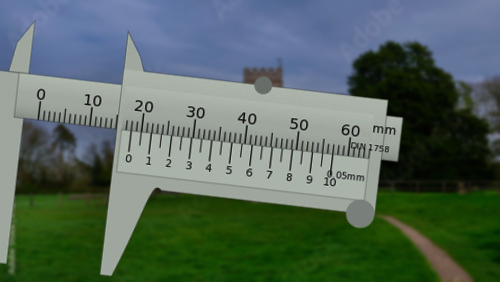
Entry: 18.0mm
